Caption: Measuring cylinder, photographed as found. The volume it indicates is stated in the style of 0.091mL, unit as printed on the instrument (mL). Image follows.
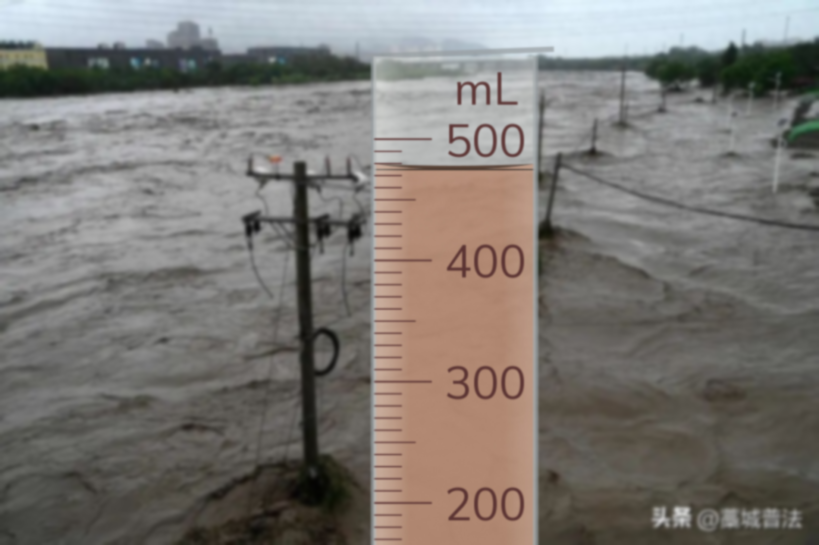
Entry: 475mL
